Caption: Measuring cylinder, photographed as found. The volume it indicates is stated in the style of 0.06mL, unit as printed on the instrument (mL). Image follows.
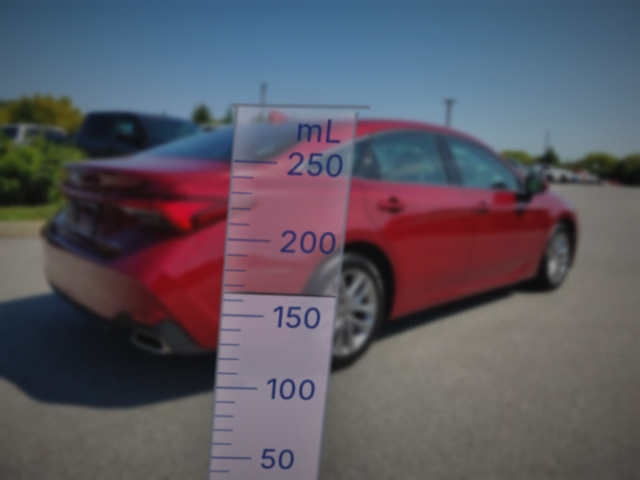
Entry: 165mL
